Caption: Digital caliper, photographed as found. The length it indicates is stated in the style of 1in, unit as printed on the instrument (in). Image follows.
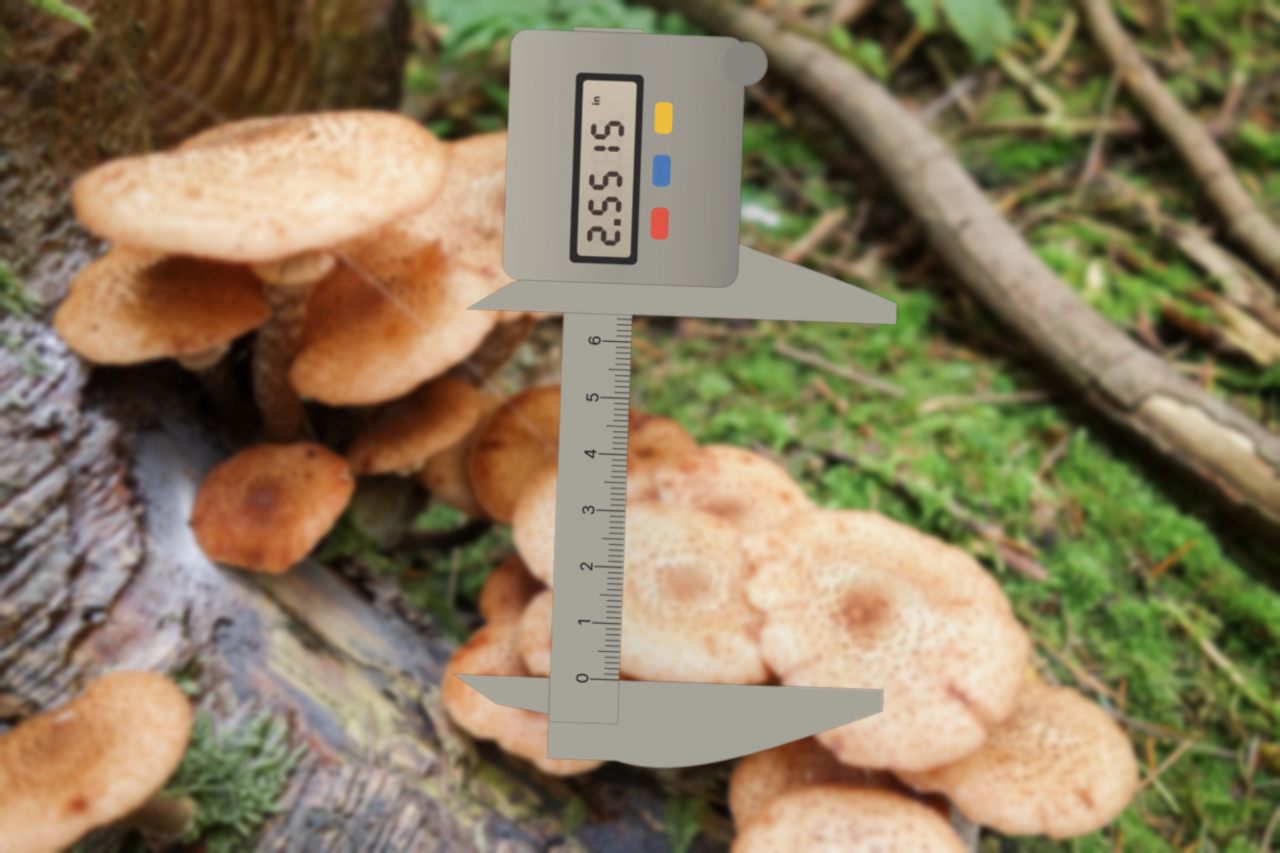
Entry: 2.5515in
